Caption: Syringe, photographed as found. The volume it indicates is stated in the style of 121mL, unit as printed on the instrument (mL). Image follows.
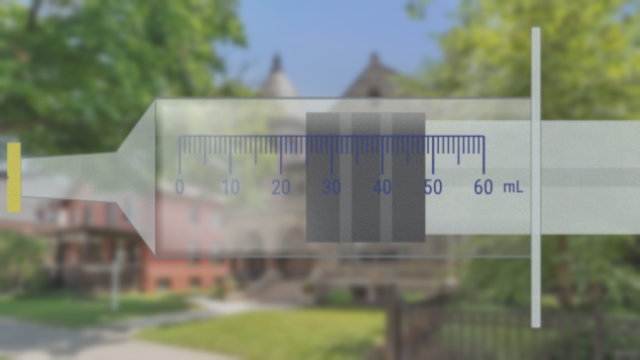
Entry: 25mL
